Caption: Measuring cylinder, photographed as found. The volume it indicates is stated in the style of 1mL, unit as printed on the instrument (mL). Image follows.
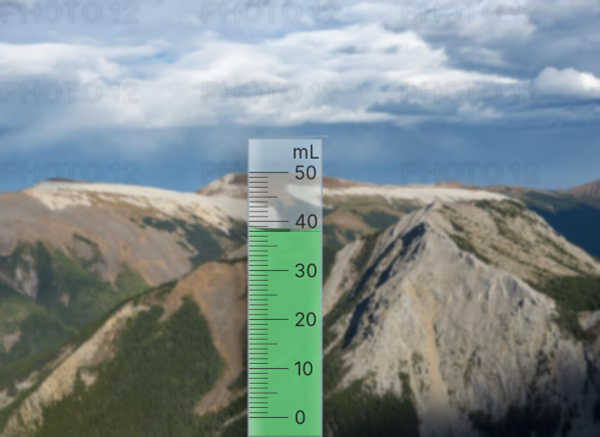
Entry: 38mL
